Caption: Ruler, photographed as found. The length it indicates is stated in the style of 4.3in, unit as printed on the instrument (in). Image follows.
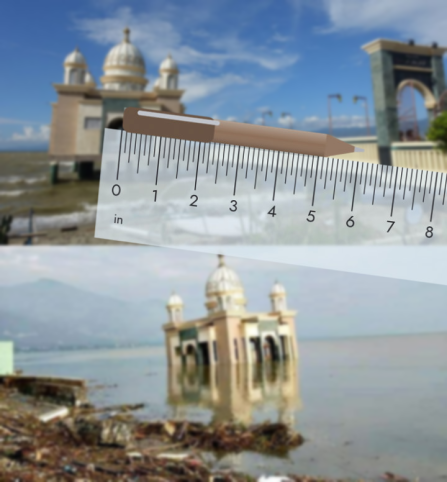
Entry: 6.125in
